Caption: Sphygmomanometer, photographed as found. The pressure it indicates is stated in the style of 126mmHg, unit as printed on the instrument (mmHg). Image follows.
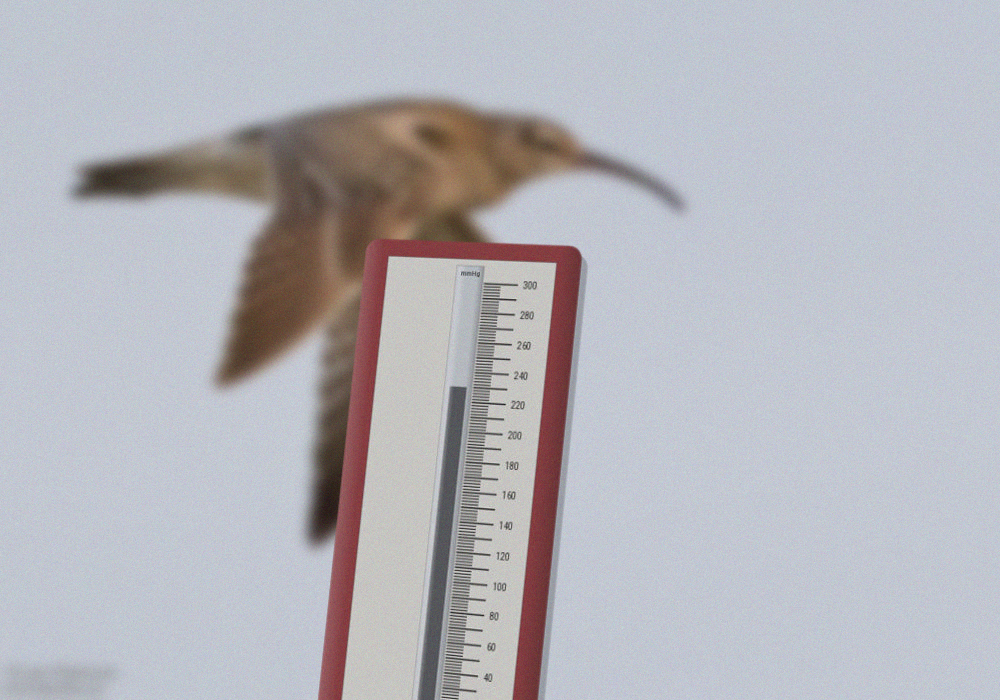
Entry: 230mmHg
